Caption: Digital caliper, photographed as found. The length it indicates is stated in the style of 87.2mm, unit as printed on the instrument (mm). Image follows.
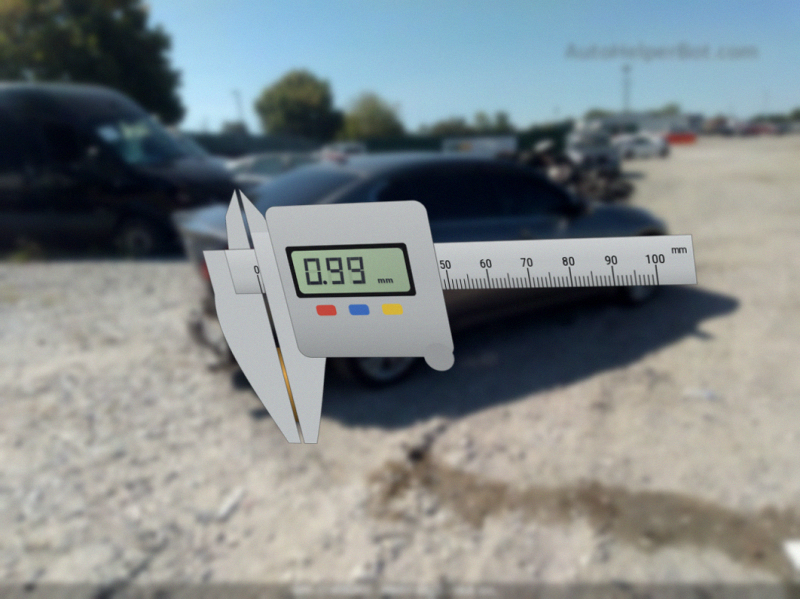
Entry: 0.99mm
